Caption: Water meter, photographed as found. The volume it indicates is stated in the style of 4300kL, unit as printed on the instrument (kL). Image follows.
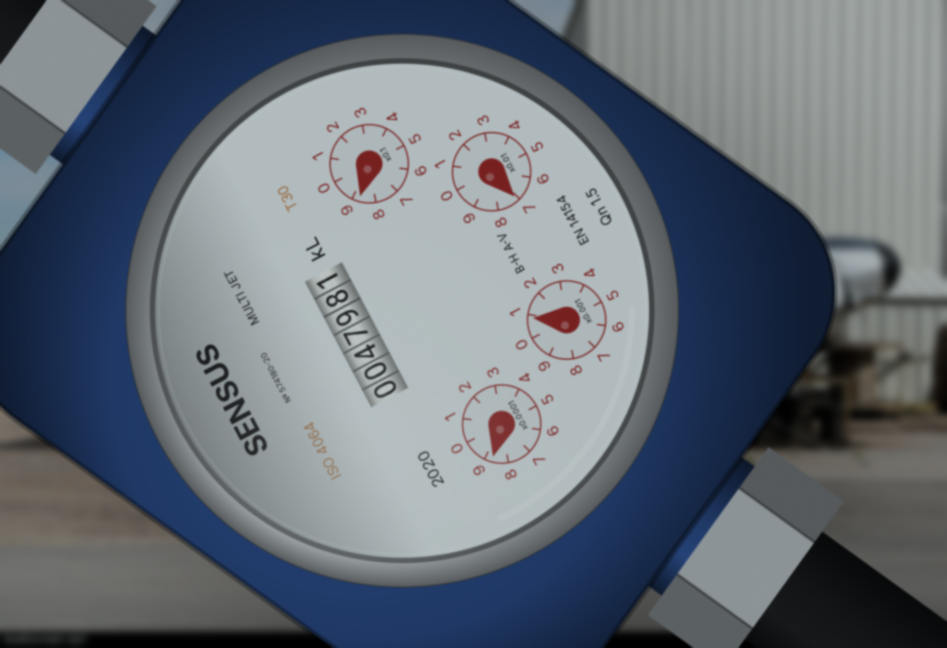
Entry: 47981.8708kL
